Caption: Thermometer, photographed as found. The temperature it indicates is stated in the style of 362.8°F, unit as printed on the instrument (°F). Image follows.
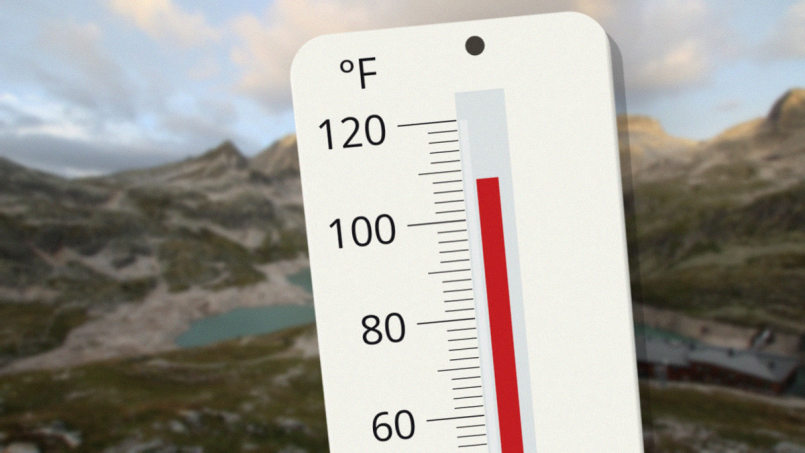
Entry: 108°F
